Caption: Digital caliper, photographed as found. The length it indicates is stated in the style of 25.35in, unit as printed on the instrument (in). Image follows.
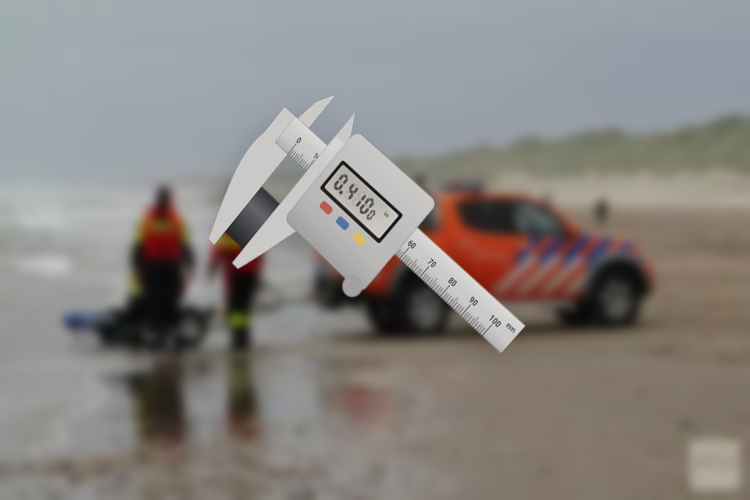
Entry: 0.4100in
